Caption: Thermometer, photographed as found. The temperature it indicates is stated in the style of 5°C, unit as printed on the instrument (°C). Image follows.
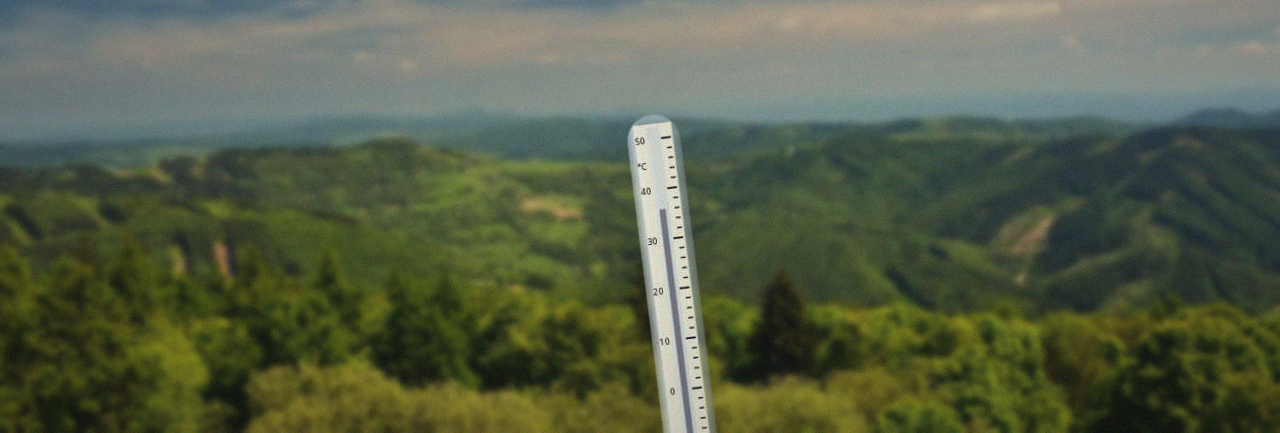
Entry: 36°C
